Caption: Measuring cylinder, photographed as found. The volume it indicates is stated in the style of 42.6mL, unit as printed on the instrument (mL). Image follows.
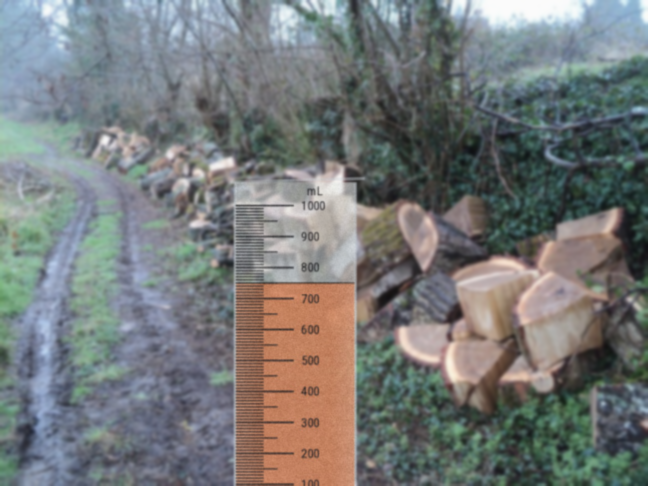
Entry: 750mL
